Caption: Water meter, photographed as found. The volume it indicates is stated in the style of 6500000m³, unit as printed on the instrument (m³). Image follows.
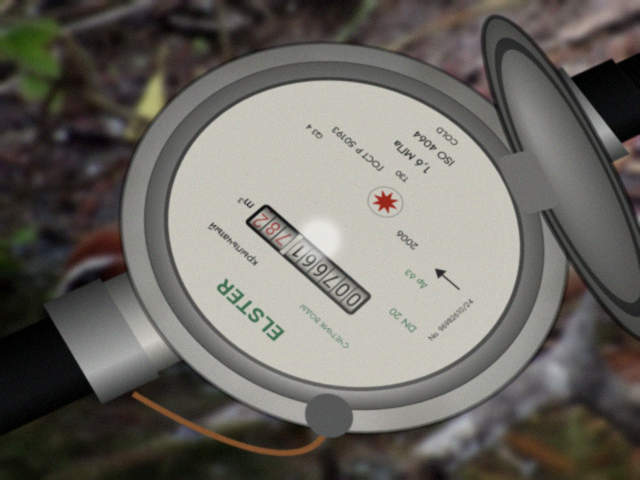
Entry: 7661.782m³
